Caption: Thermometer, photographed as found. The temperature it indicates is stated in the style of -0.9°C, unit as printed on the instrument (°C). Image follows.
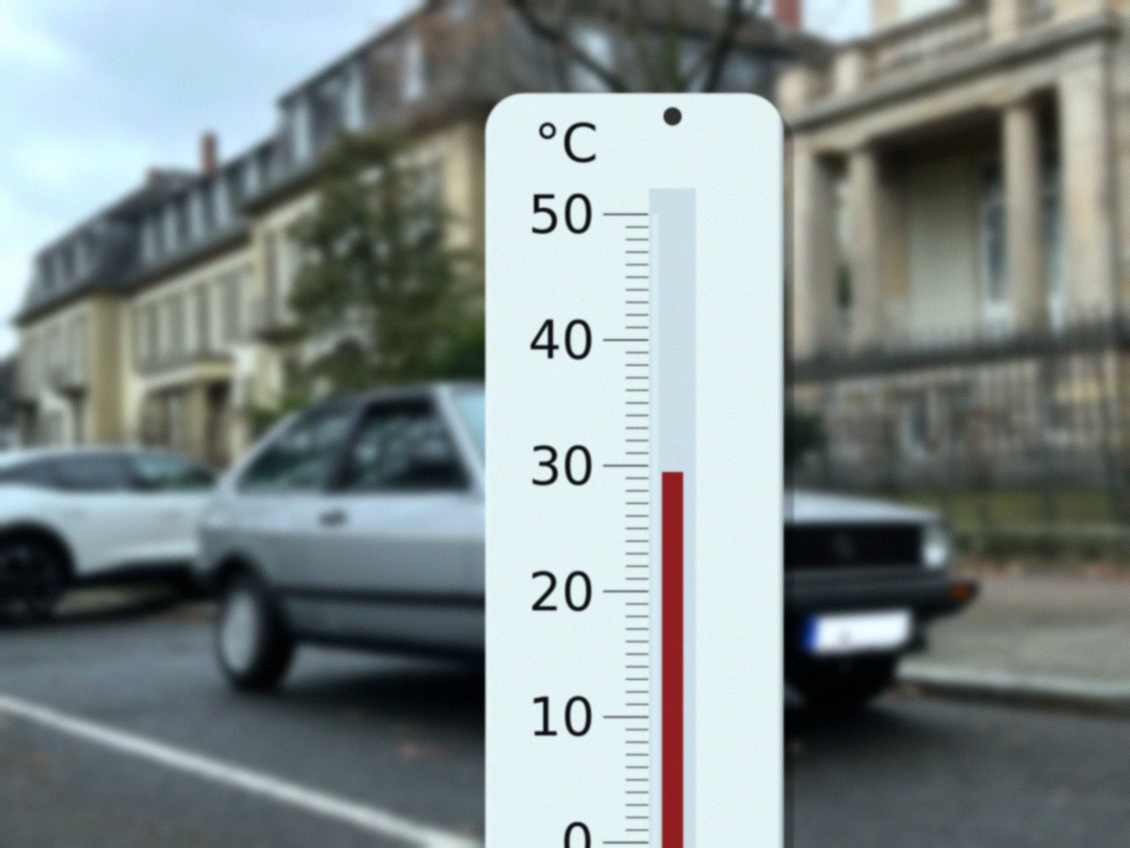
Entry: 29.5°C
